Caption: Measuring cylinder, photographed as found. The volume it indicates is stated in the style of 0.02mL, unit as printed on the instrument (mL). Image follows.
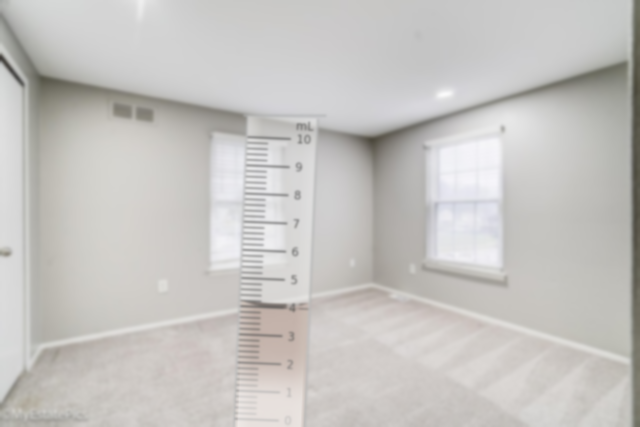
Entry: 4mL
